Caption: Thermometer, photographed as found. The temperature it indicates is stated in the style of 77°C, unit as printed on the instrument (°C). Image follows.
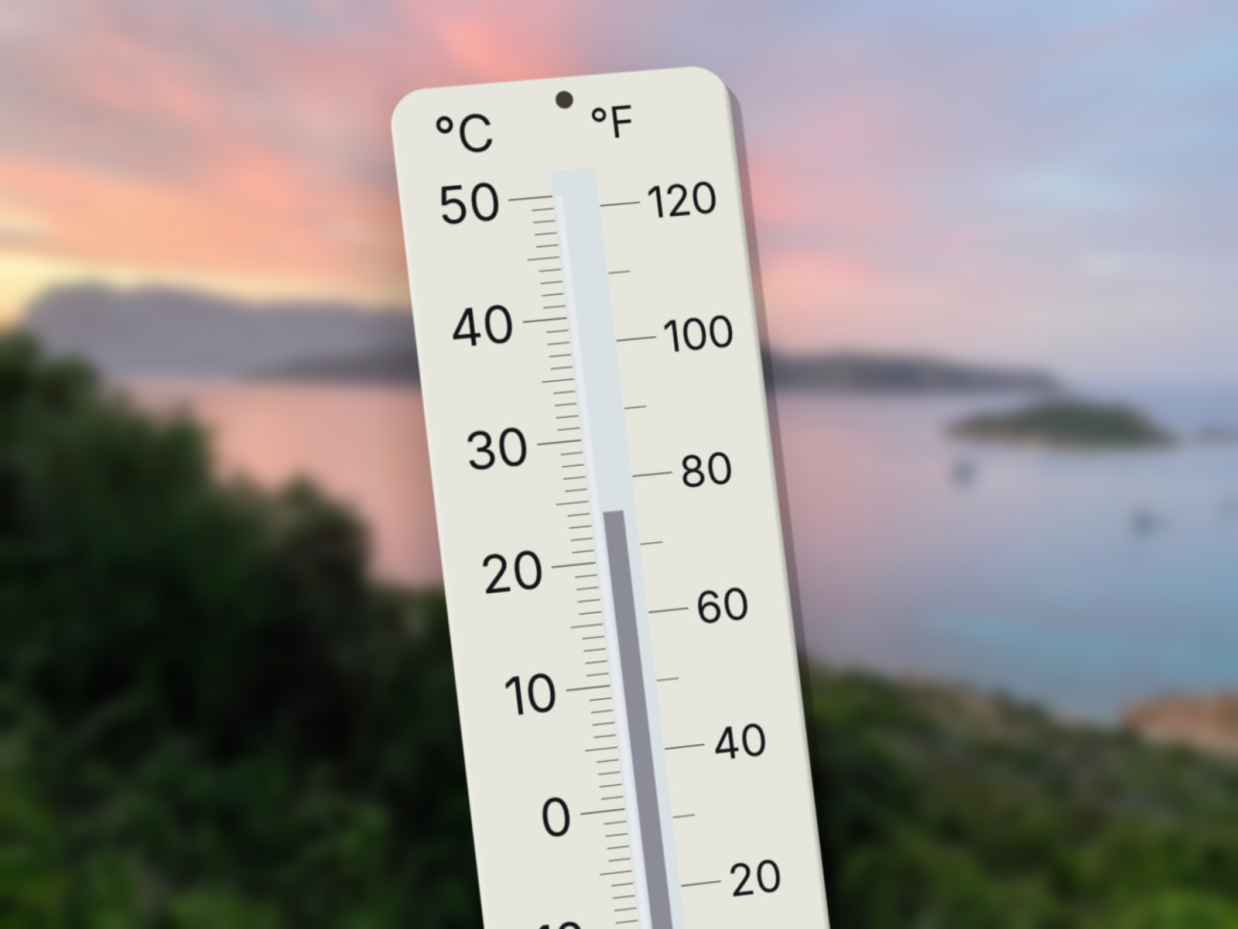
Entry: 24°C
